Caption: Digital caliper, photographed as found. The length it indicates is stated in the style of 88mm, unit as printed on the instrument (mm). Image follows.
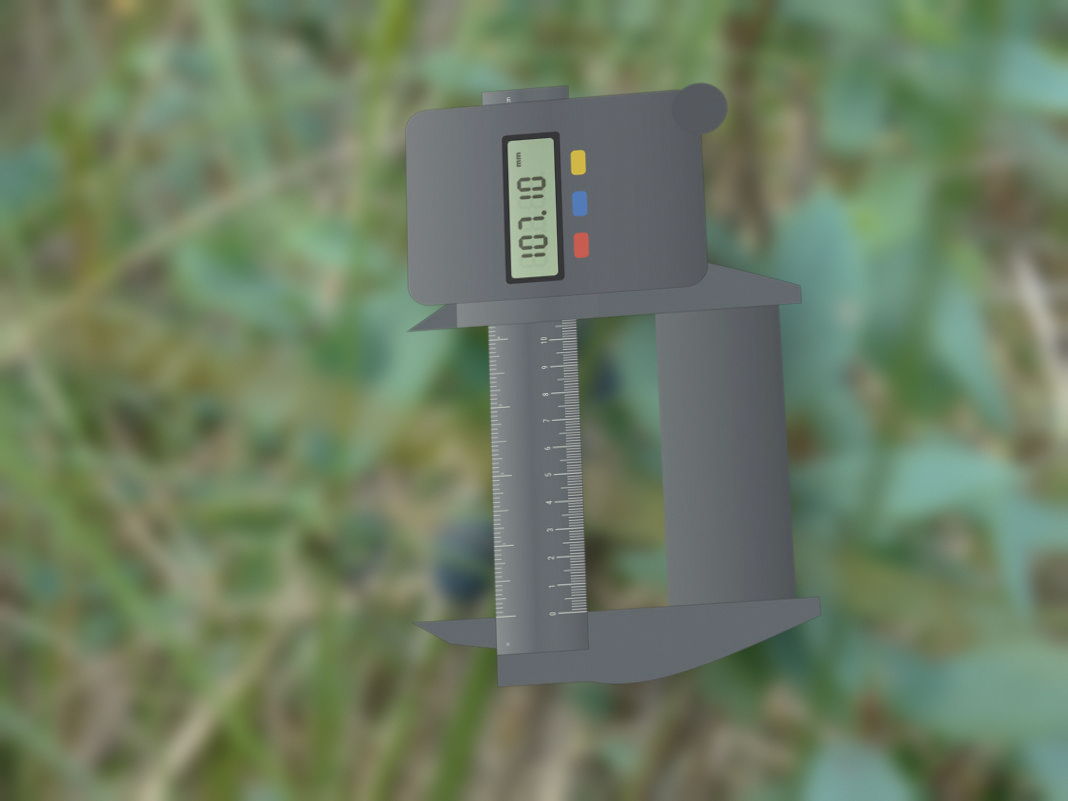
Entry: 107.10mm
